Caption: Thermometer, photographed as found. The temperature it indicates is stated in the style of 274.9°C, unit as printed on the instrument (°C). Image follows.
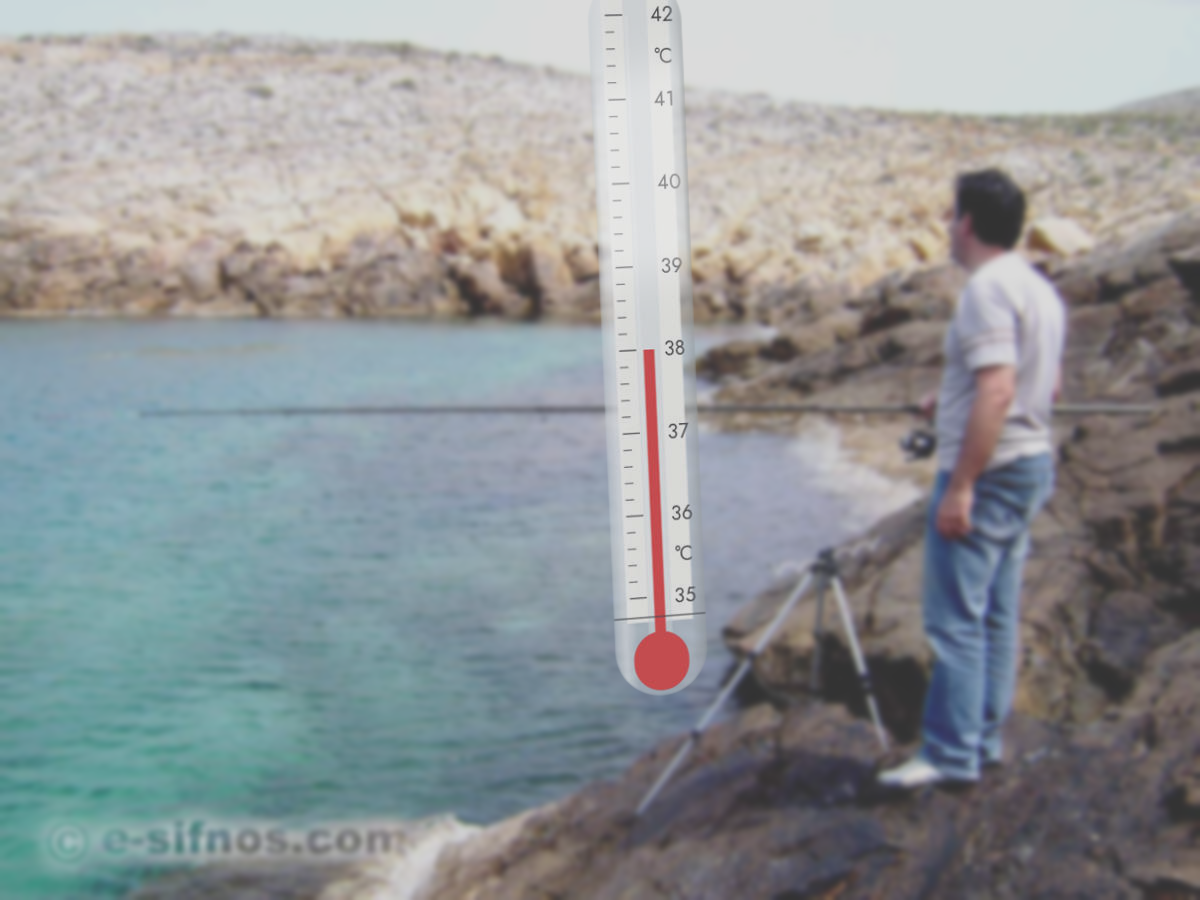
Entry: 38°C
